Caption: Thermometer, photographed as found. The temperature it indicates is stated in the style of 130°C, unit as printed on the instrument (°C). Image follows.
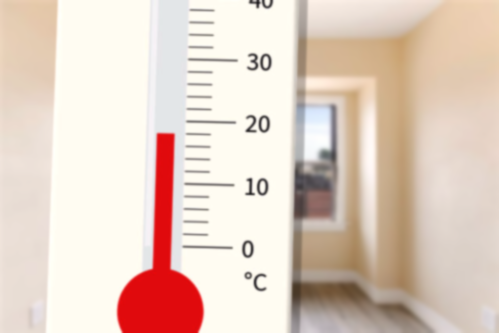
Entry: 18°C
